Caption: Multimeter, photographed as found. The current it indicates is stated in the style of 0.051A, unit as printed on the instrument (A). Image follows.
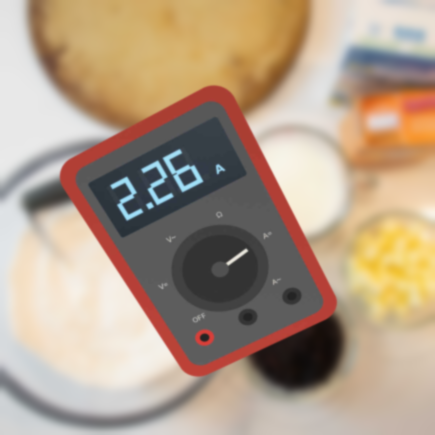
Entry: 2.26A
